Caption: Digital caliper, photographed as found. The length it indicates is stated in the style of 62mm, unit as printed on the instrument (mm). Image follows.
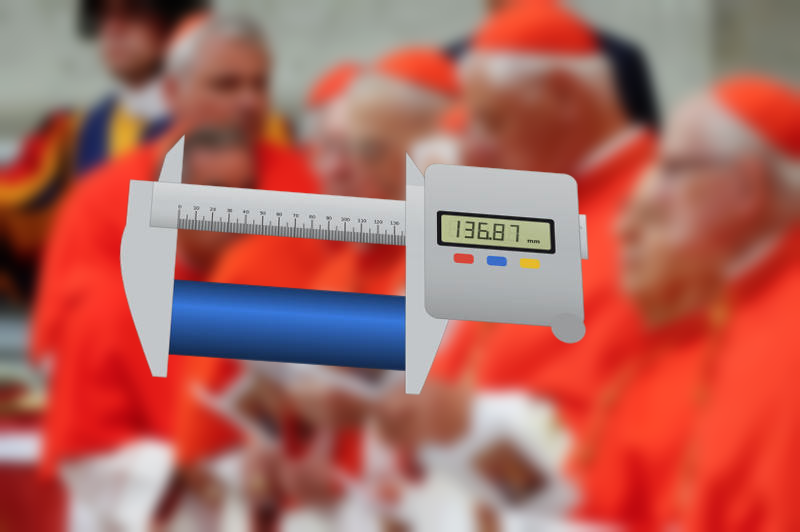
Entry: 136.87mm
